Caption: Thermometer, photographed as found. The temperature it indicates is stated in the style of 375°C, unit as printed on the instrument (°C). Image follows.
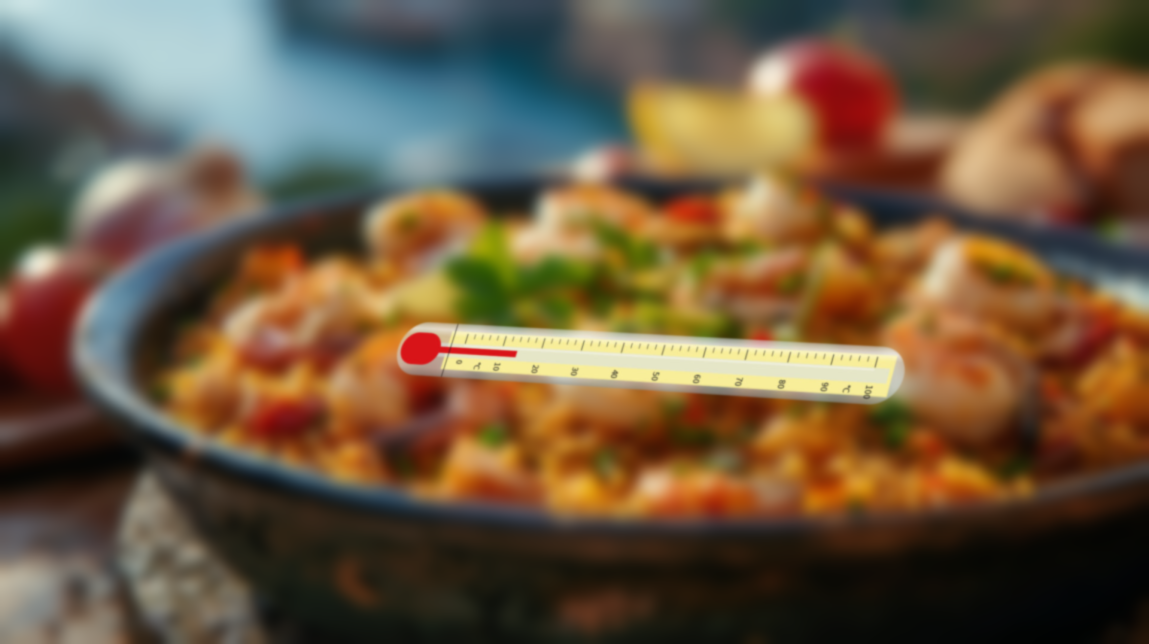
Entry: 14°C
